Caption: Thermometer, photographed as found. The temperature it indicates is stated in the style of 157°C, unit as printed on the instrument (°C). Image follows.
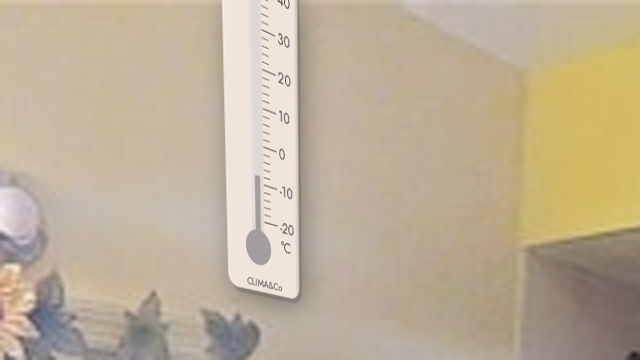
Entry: -8°C
